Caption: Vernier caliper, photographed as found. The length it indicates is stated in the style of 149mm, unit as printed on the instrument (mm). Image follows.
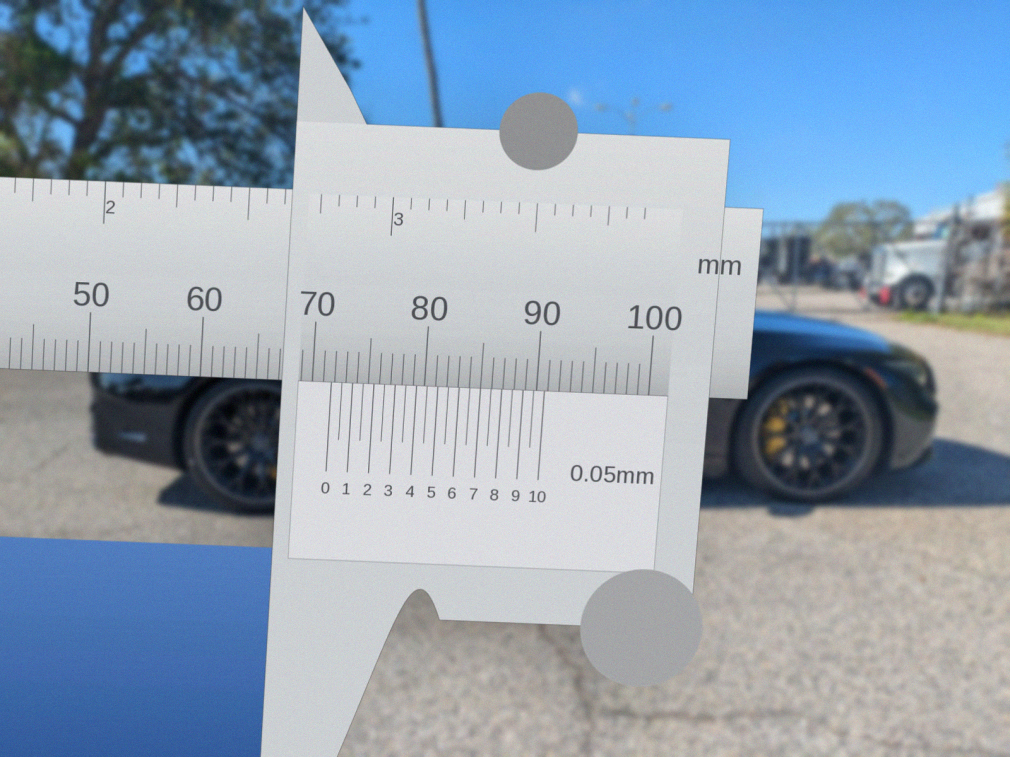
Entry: 71.7mm
